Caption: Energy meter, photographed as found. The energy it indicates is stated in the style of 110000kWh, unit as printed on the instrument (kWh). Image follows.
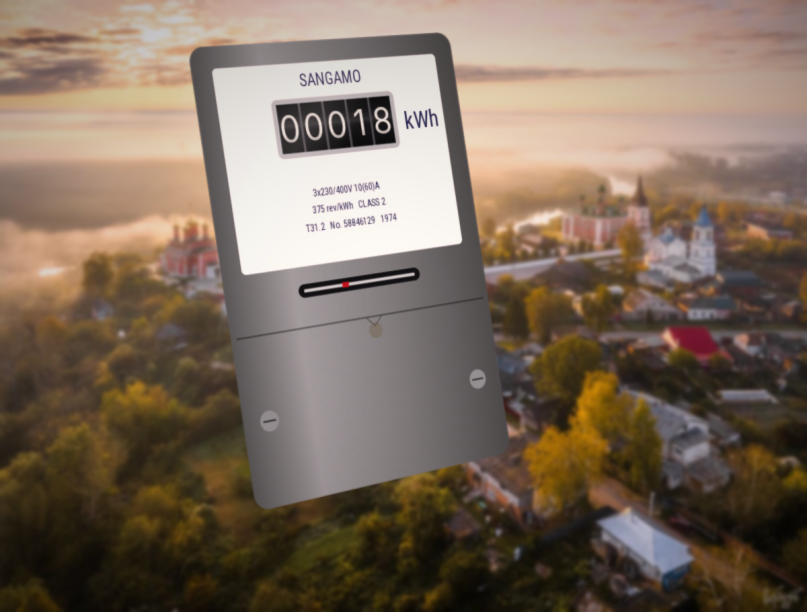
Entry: 18kWh
